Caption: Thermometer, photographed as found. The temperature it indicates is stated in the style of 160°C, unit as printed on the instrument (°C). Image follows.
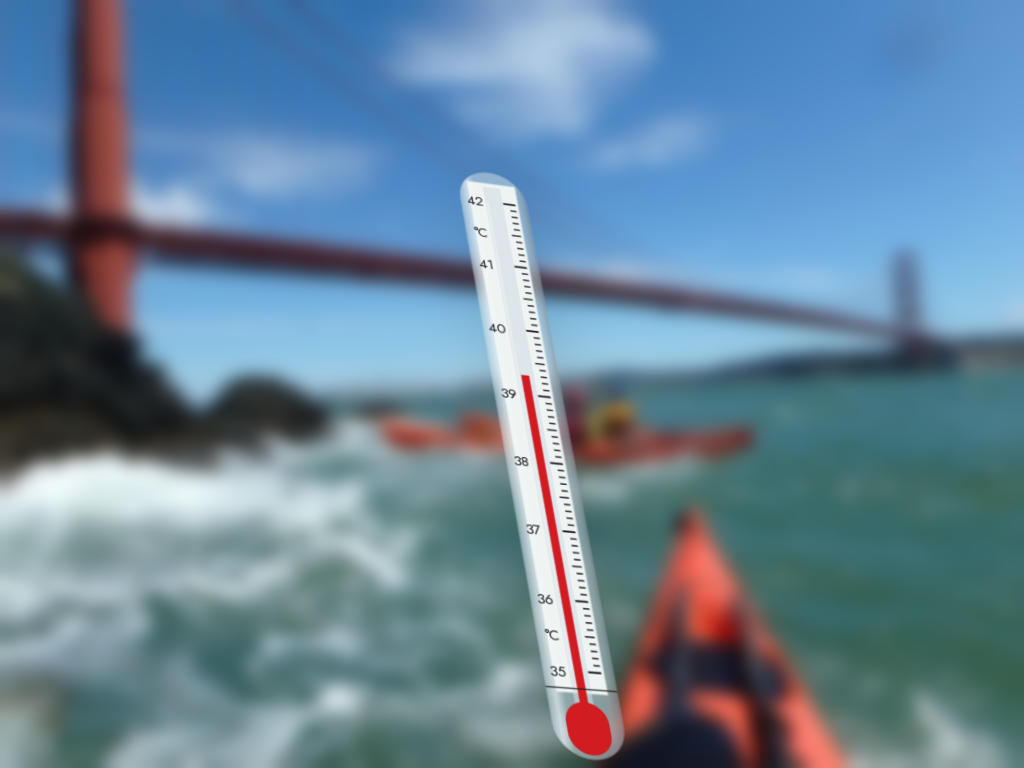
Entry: 39.3°C
